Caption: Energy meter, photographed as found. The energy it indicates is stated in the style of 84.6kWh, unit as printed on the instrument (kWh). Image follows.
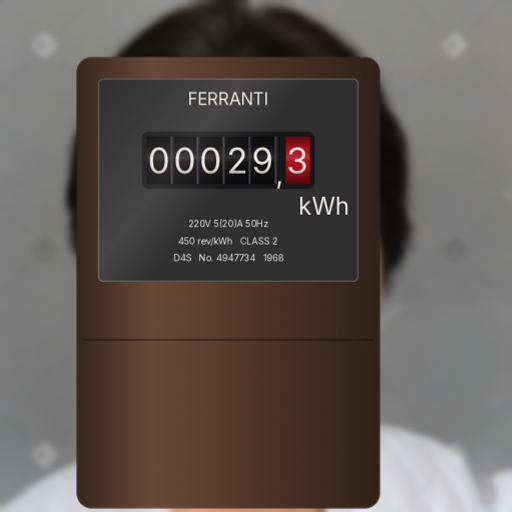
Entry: 29.3kWh
